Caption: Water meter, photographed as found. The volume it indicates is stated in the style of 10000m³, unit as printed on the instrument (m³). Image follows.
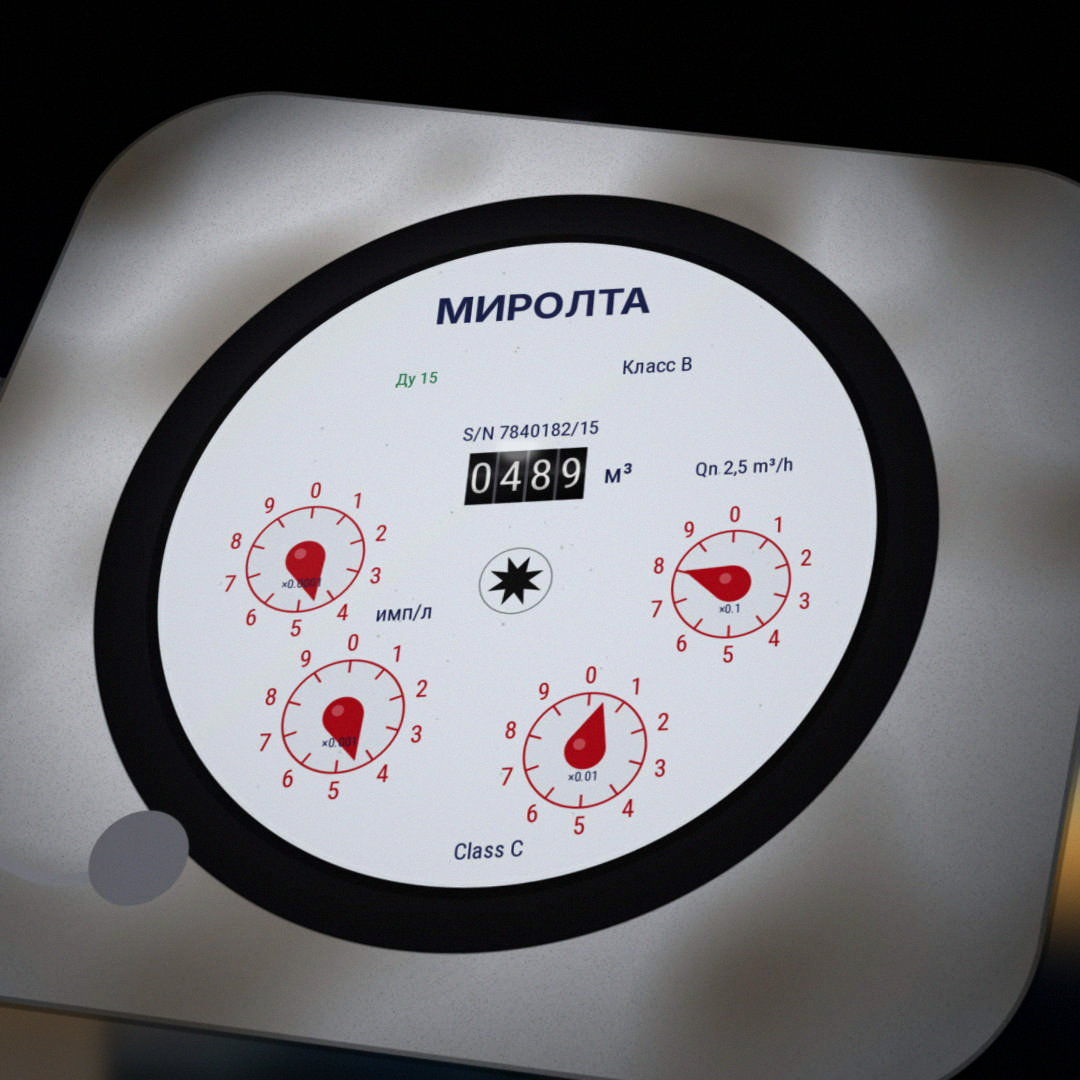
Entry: 489.8044m³
